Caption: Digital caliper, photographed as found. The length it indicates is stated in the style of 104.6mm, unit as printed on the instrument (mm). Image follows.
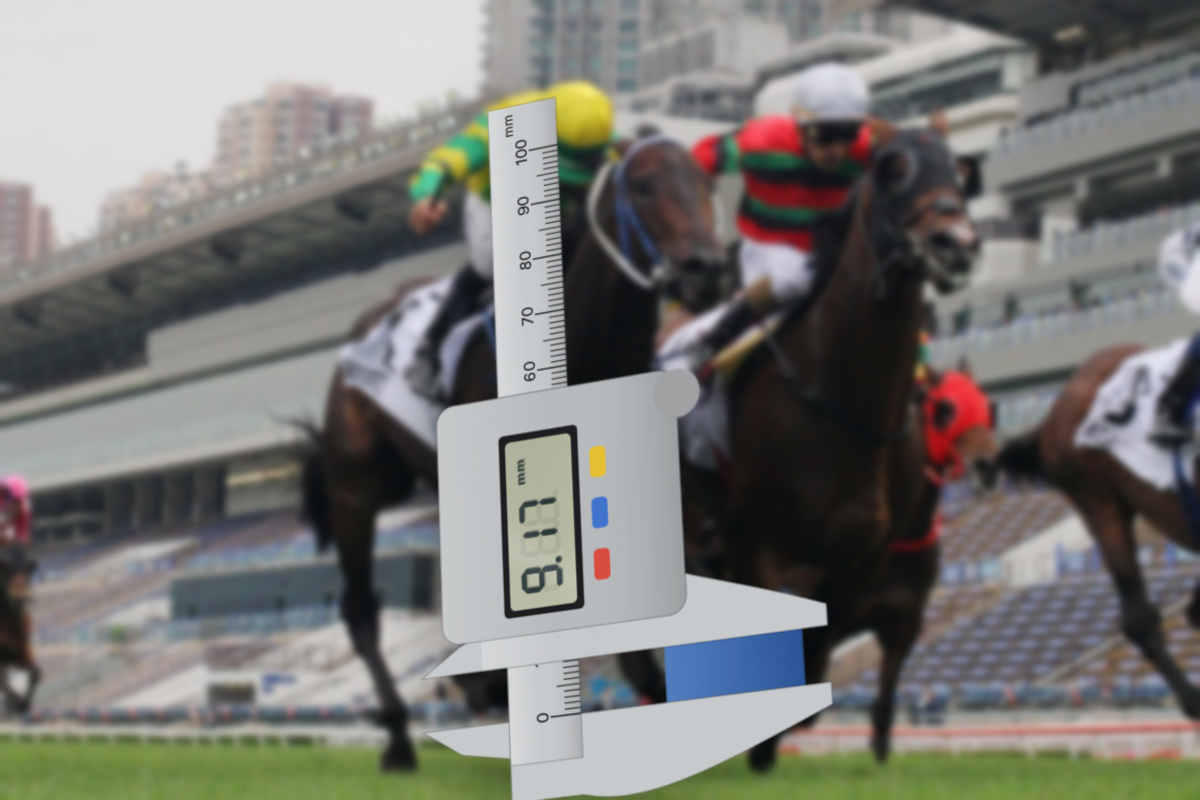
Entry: 9.17mm
